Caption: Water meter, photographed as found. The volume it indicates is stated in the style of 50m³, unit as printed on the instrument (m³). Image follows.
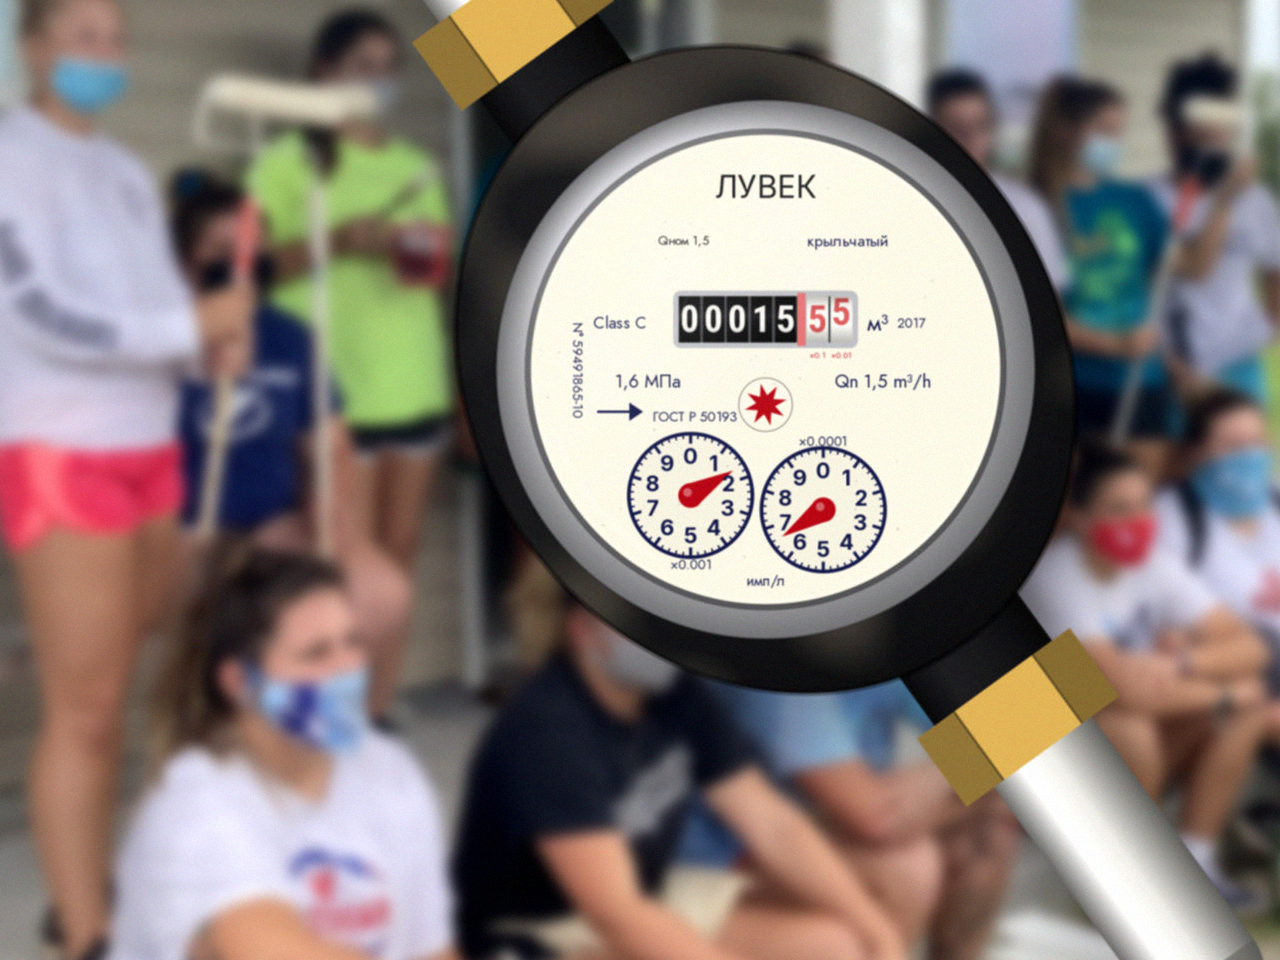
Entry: 15.5516m³
